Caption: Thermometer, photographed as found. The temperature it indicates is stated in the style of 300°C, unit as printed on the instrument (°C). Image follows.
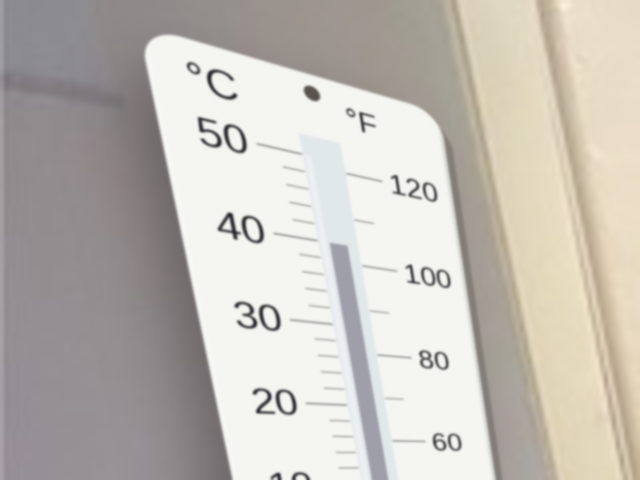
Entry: 40°C
